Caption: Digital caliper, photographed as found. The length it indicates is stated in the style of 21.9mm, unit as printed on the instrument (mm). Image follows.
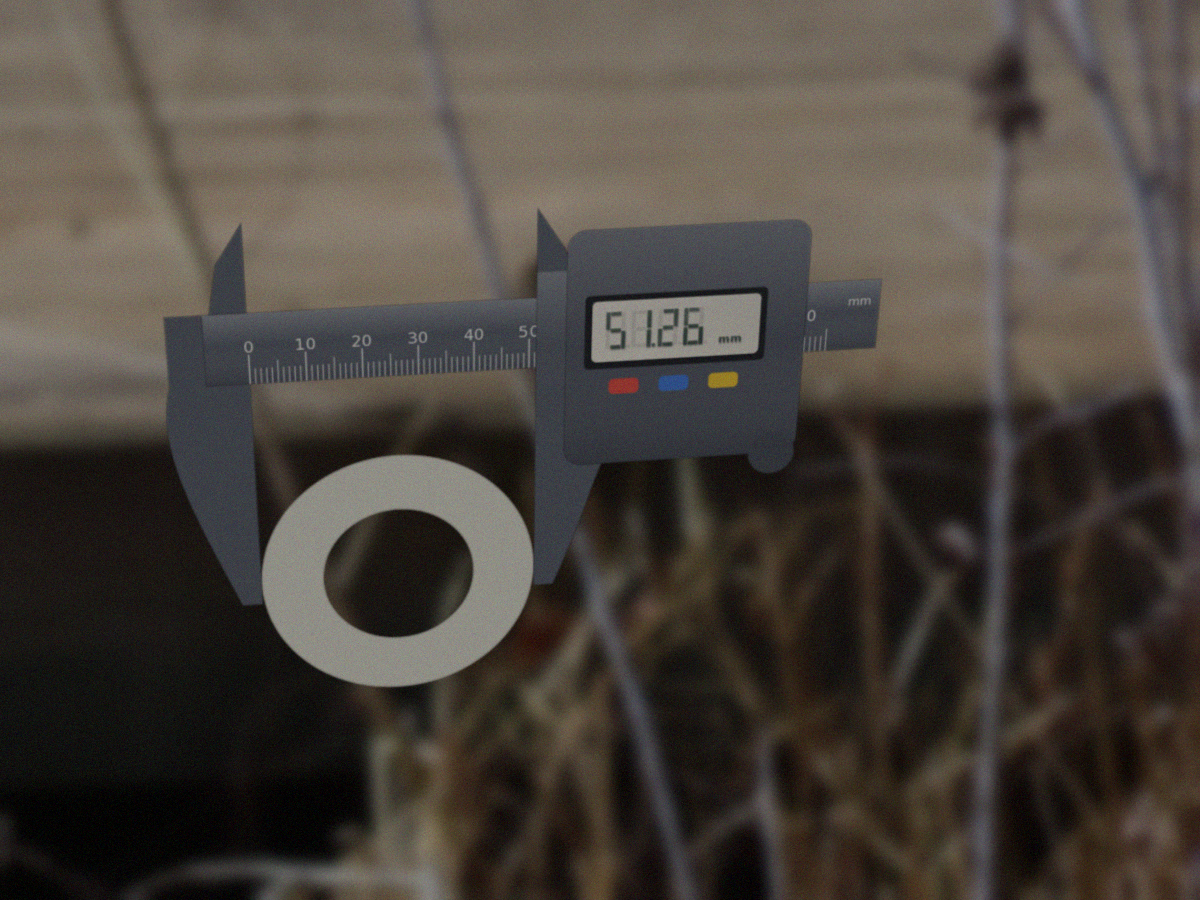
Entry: 51.26mm
